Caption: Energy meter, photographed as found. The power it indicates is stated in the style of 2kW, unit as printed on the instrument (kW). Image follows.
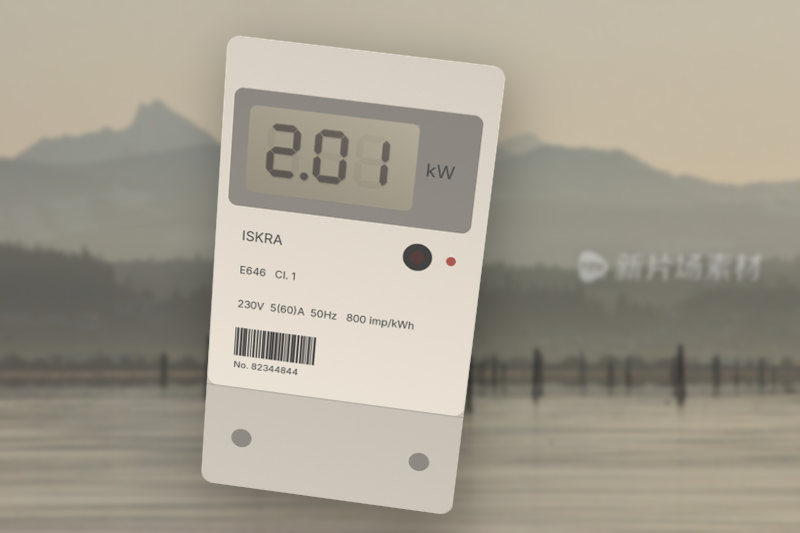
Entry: 2.01kW
